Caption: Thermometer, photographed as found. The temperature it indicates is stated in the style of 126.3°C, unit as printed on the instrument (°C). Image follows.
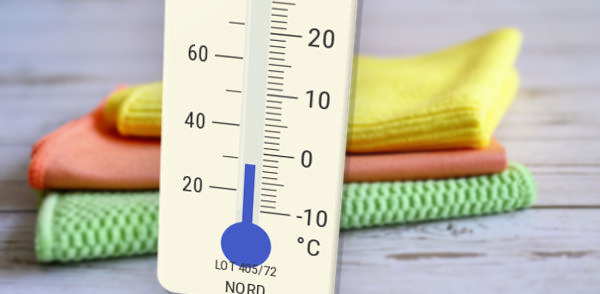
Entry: -2°C
